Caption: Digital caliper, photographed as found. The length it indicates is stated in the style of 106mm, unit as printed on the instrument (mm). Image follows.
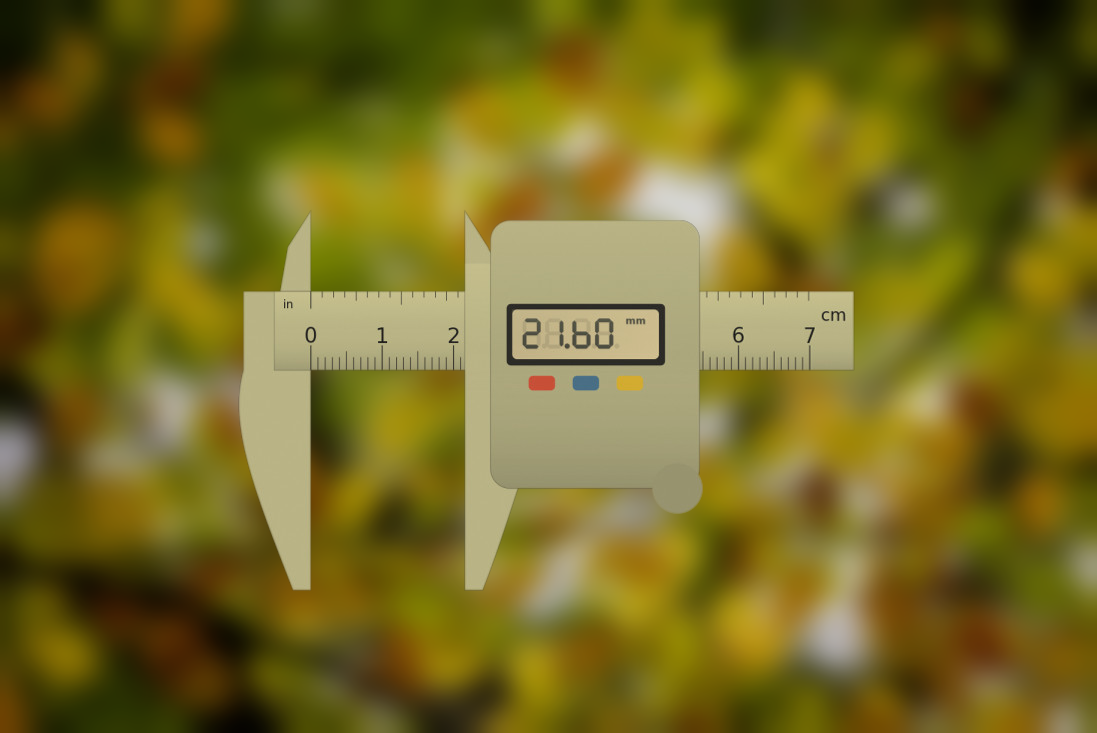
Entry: 21.60mm
